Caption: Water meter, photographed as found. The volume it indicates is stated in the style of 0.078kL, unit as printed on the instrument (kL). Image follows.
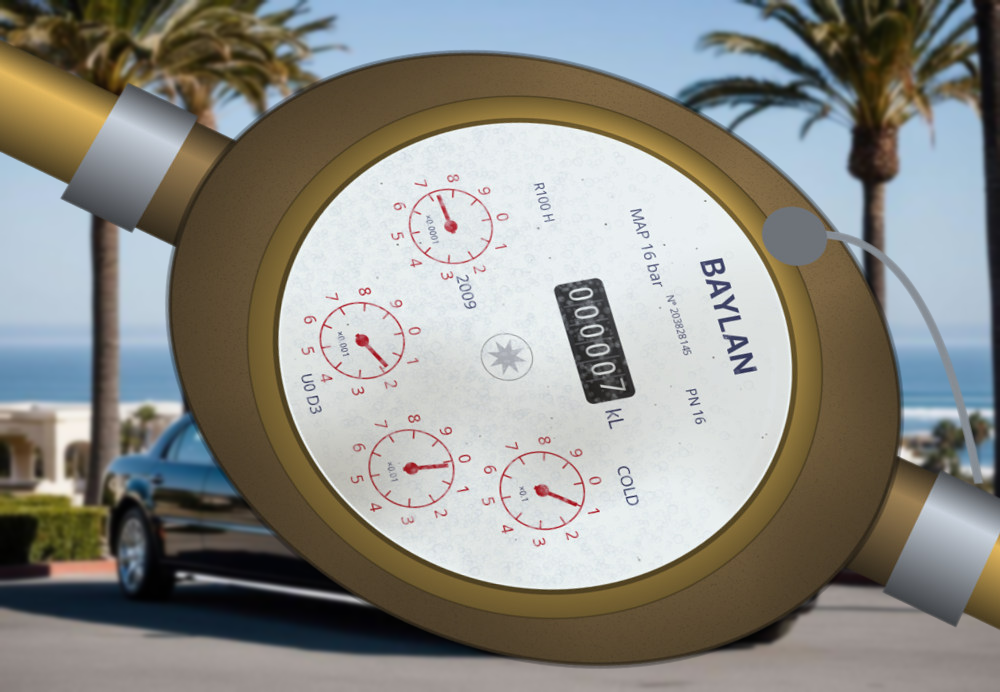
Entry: 7.1017kL
